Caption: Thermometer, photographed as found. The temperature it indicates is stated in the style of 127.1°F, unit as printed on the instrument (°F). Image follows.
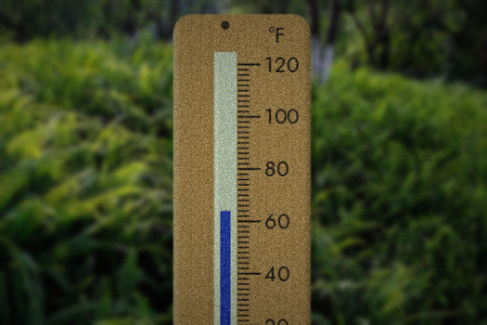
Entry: 64°F
